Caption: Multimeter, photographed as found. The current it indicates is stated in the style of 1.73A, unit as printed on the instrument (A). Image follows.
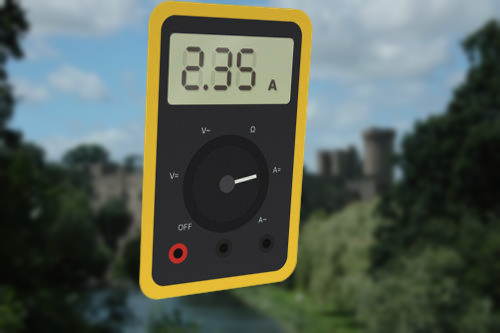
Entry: 2.35A
